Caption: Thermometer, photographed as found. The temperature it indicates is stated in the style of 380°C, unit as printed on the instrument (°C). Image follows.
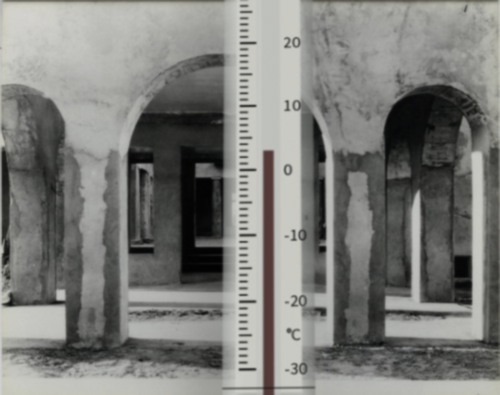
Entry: 3°C
